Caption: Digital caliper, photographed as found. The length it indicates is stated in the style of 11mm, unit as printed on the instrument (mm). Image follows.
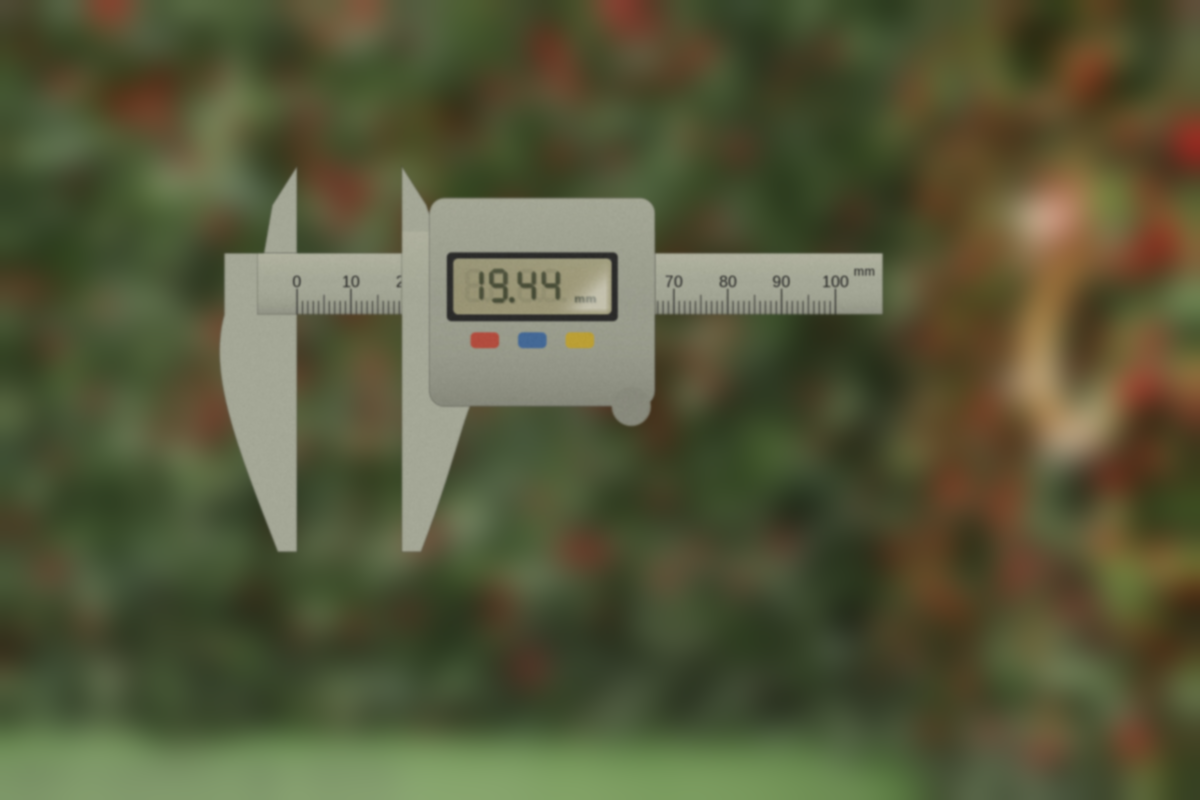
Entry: 19.44mm
